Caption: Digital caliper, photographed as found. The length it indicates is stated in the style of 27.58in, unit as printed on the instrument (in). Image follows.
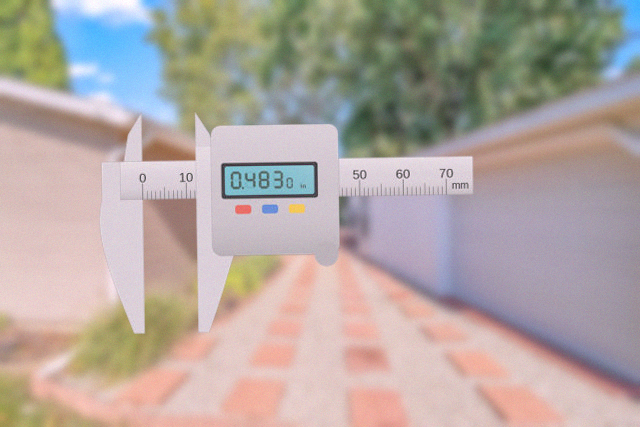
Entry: 0.4830in
